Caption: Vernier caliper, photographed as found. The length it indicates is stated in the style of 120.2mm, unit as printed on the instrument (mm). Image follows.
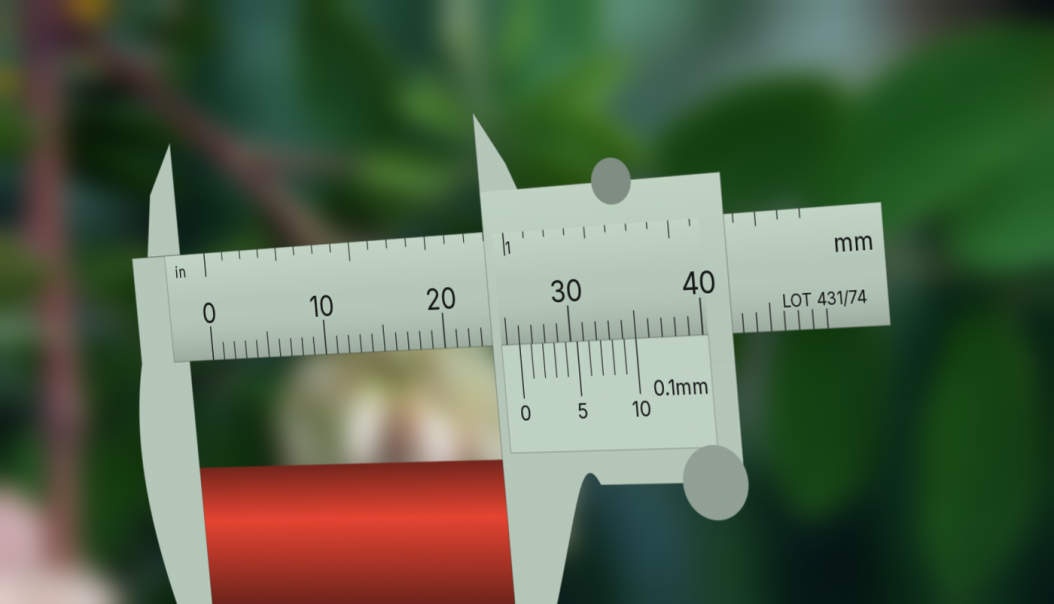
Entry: 26.0mm
